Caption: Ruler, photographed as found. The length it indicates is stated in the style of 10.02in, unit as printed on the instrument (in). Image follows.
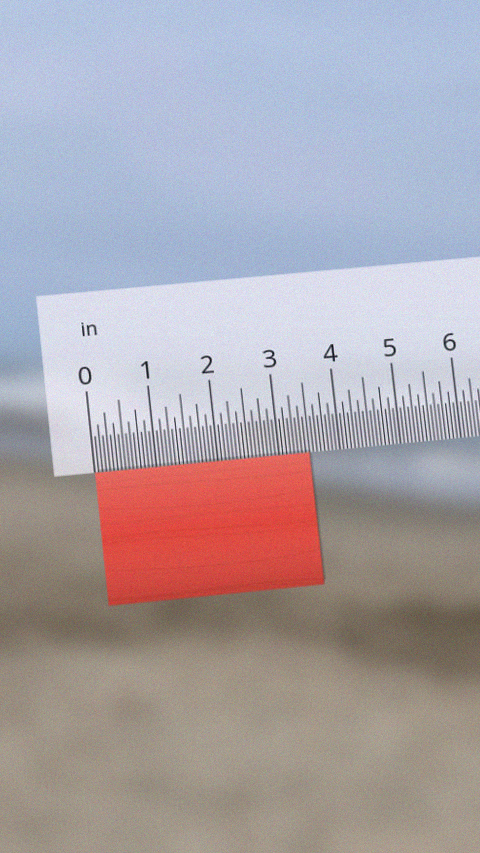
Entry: 3.5in
